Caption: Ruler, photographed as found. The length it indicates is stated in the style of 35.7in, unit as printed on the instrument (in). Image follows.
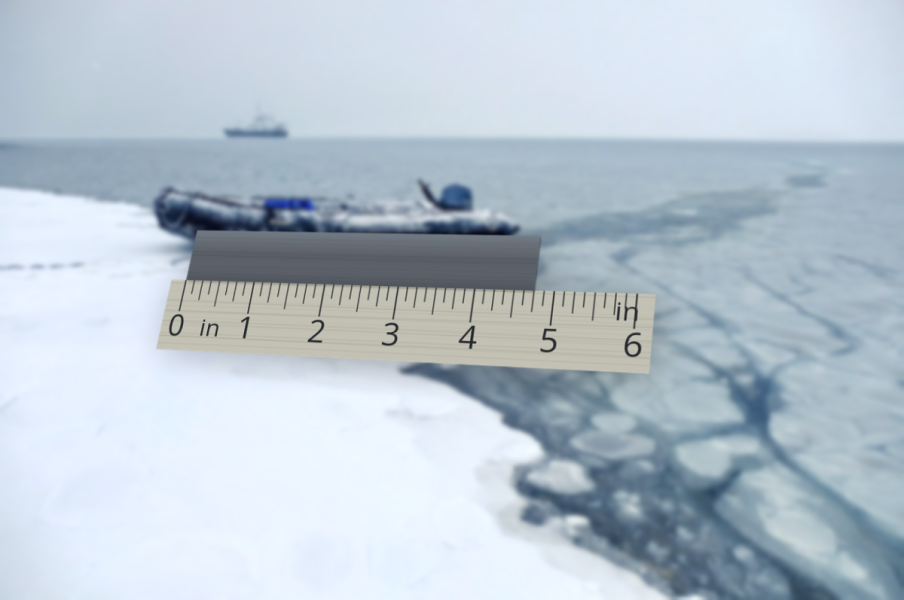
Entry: 4.75in
